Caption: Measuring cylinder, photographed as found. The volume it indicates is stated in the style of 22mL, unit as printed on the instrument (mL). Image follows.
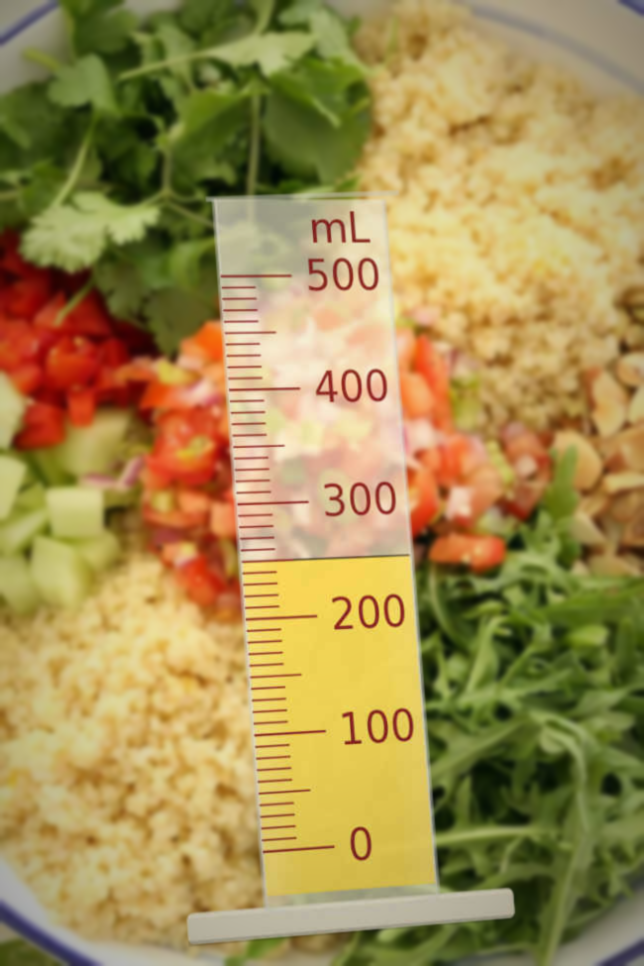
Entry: 250mL
